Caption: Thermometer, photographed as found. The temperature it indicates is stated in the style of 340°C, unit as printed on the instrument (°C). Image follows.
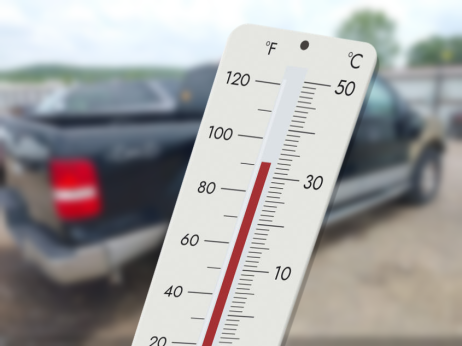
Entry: 33°C
